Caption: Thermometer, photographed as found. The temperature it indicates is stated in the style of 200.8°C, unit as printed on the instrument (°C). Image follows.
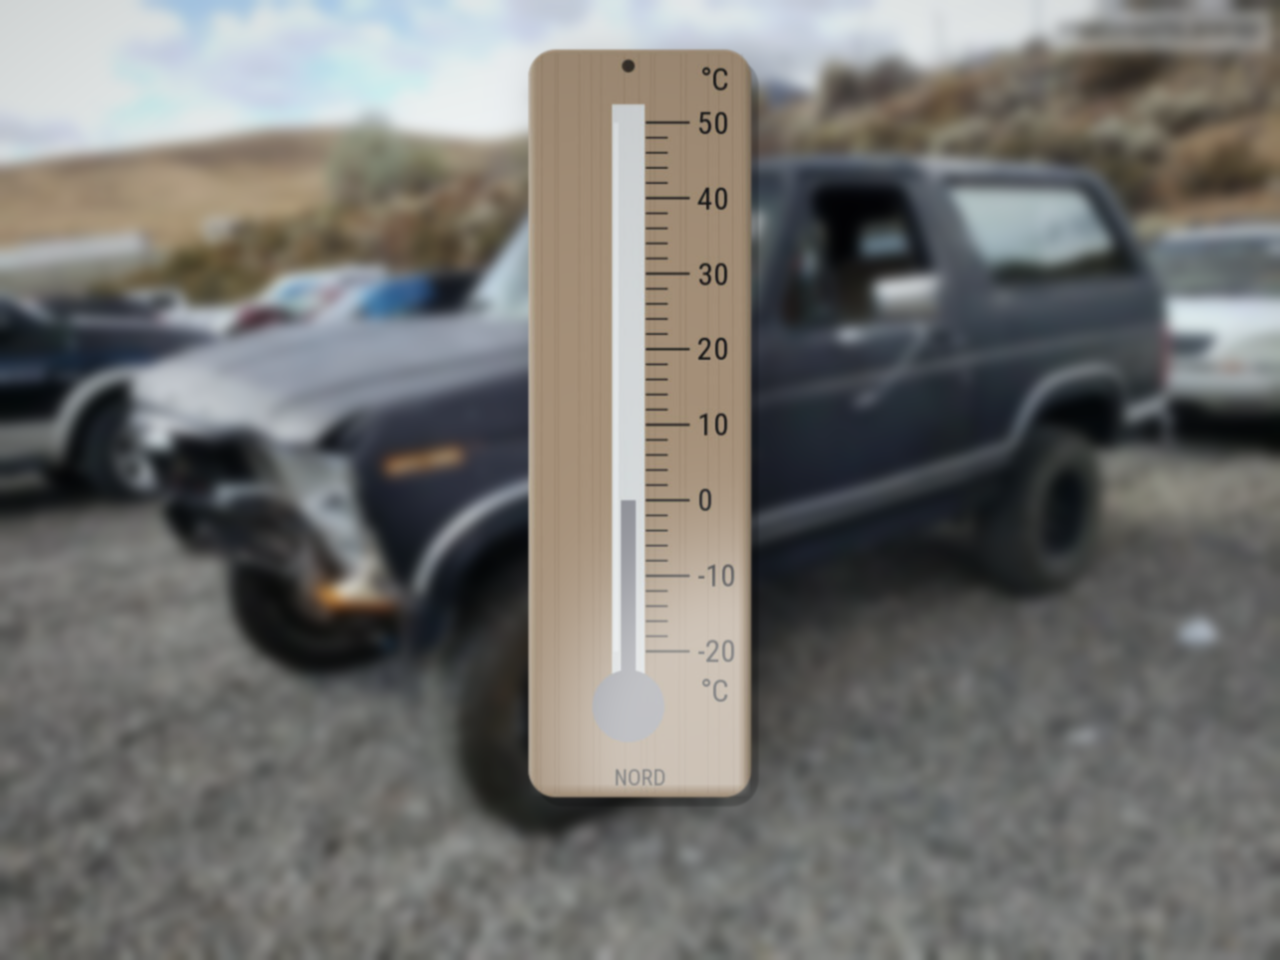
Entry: 0°C
